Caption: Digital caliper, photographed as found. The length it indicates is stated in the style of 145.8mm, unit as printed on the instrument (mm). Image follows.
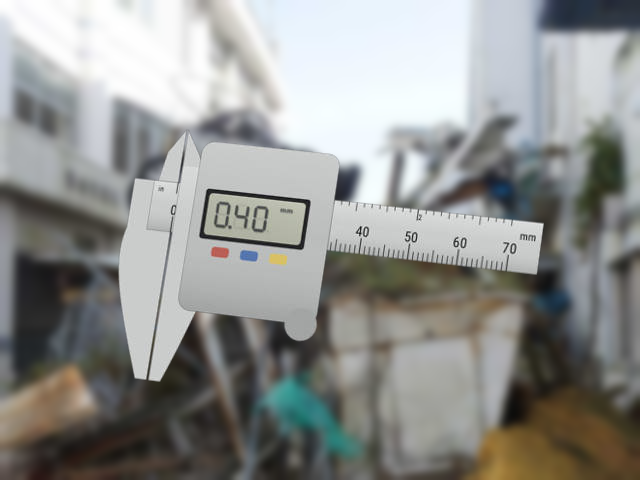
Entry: 0.40mm
